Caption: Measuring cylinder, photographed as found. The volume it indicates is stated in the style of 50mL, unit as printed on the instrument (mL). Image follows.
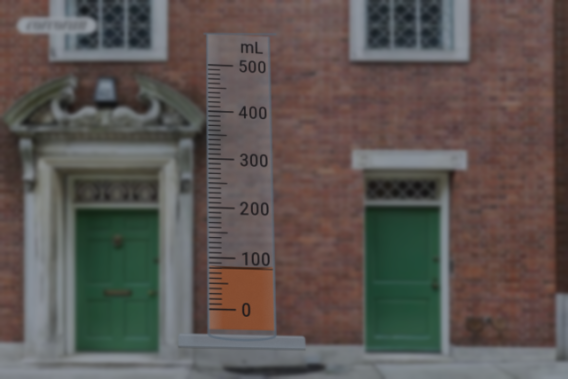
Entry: 80mL
